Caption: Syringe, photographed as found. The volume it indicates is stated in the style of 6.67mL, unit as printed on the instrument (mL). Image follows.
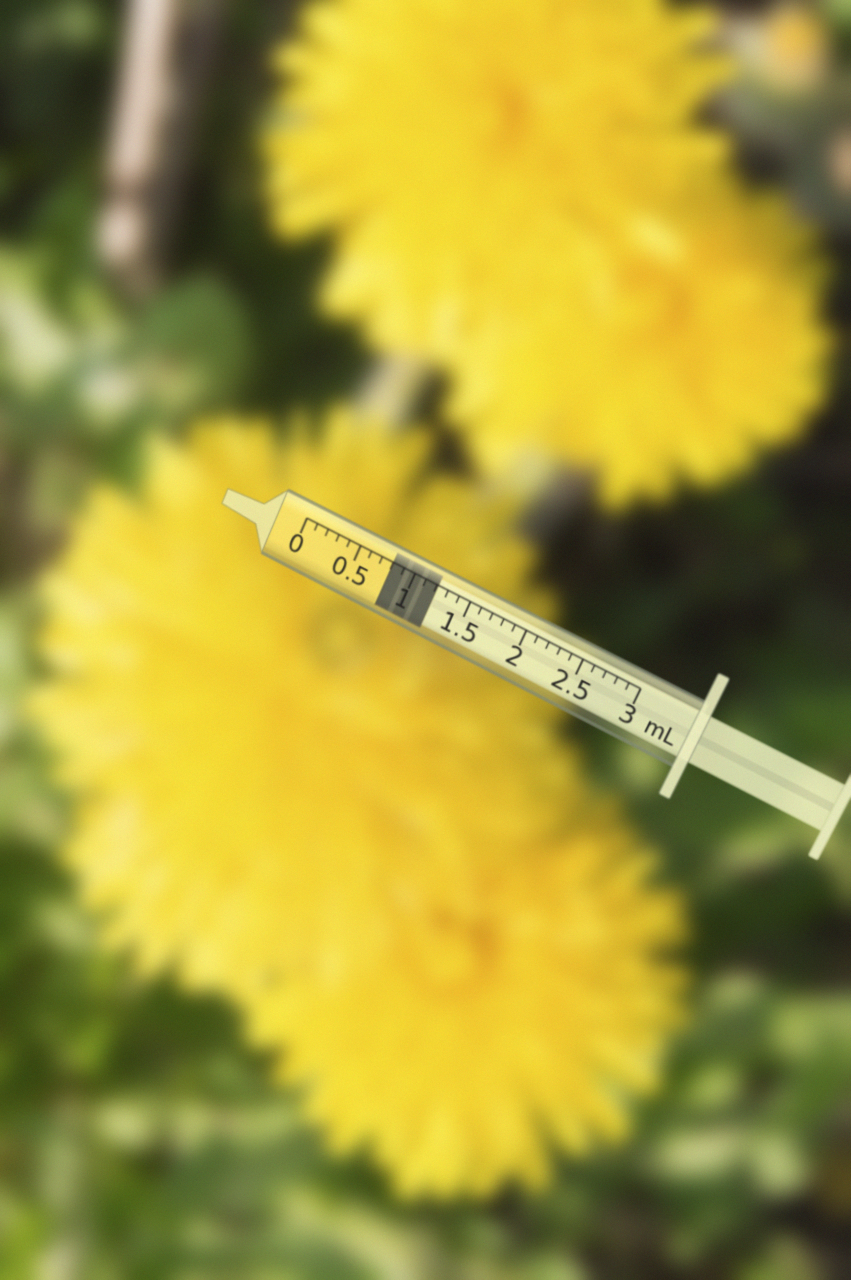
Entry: 0.8mL
